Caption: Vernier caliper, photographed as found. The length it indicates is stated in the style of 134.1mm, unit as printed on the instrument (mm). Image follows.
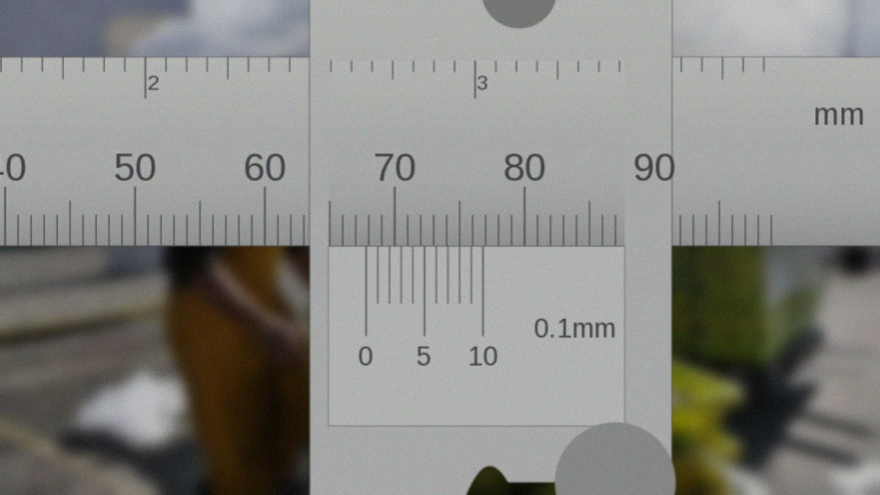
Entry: 67.8mm
